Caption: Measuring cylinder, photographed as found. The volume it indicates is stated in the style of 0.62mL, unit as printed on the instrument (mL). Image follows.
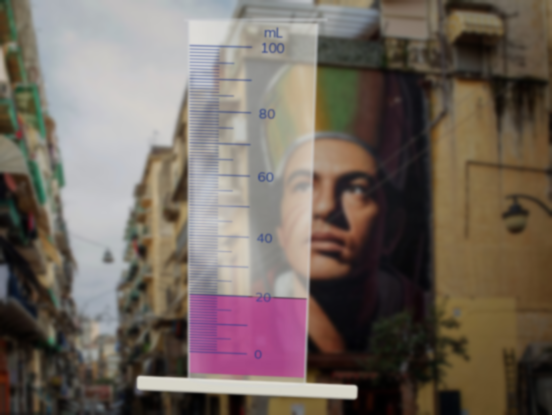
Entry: 20mL
